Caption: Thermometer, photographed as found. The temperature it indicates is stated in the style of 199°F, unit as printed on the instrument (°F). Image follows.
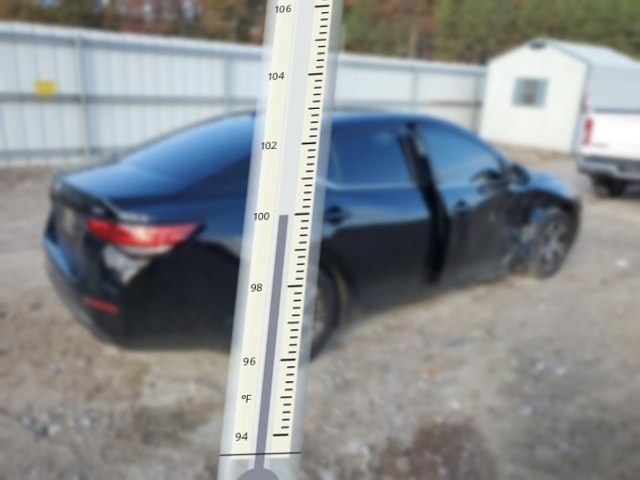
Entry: 100°F
